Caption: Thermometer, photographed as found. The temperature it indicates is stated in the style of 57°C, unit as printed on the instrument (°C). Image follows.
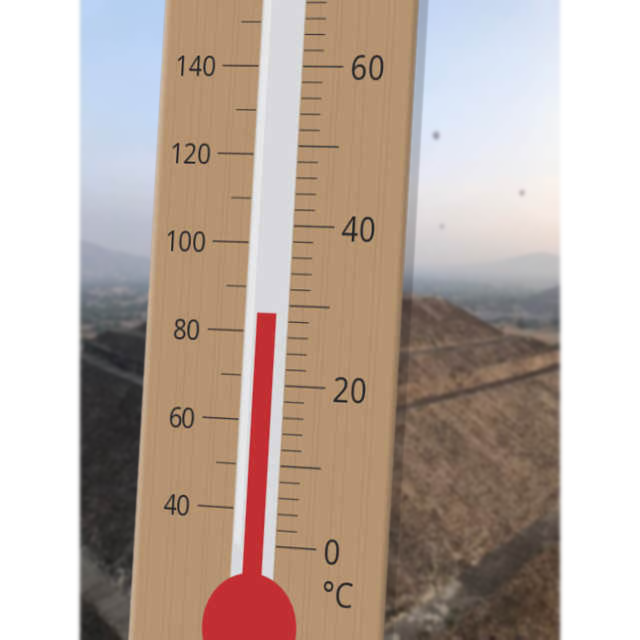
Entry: 29°C
